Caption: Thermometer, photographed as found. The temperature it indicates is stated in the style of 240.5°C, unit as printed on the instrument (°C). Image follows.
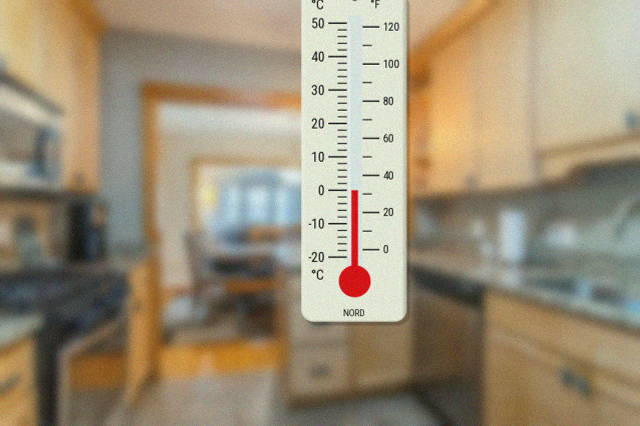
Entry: 0°C
